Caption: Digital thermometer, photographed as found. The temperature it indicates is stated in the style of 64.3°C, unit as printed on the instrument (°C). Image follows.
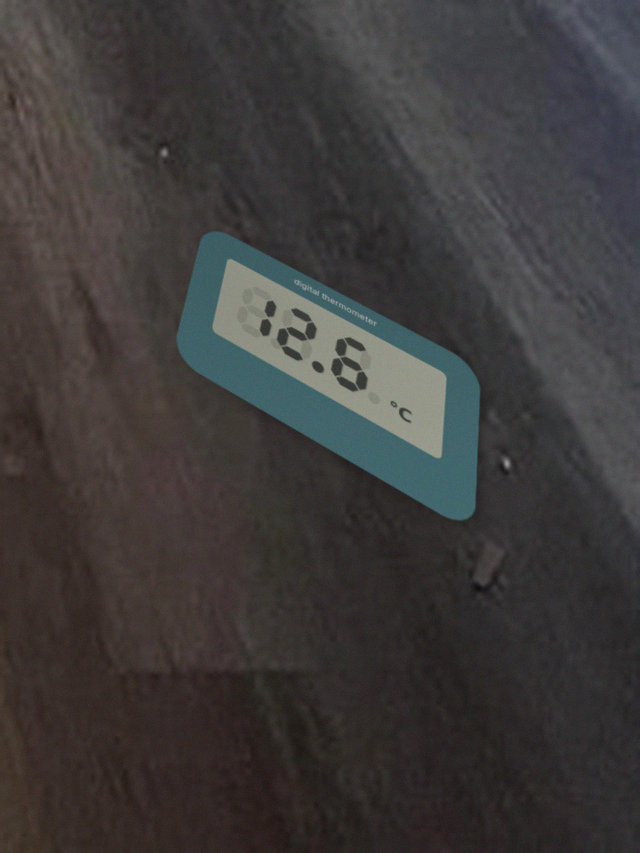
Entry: 12.6°C
